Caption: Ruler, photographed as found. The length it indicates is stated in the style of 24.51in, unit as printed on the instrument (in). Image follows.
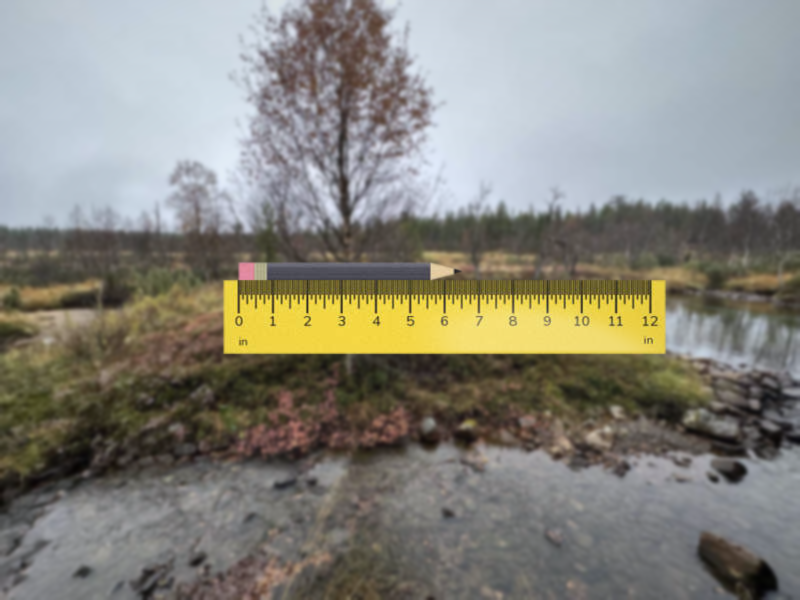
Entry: 6.5in
